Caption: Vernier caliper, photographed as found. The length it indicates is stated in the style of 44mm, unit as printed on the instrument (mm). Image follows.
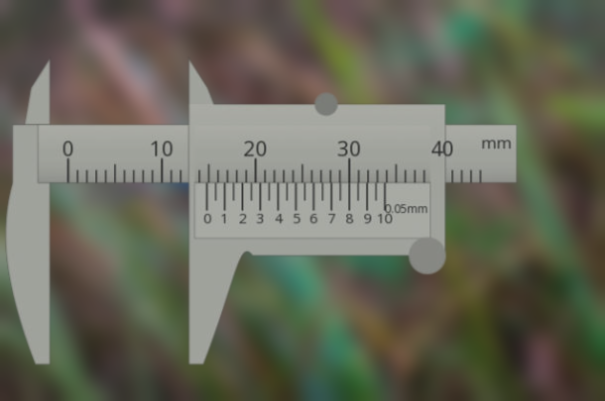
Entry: 14.8mm
